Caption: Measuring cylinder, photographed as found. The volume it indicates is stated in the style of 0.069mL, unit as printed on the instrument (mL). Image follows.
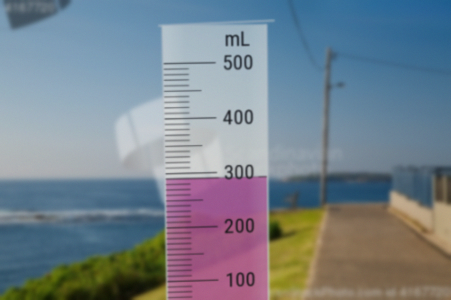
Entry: 290mL
